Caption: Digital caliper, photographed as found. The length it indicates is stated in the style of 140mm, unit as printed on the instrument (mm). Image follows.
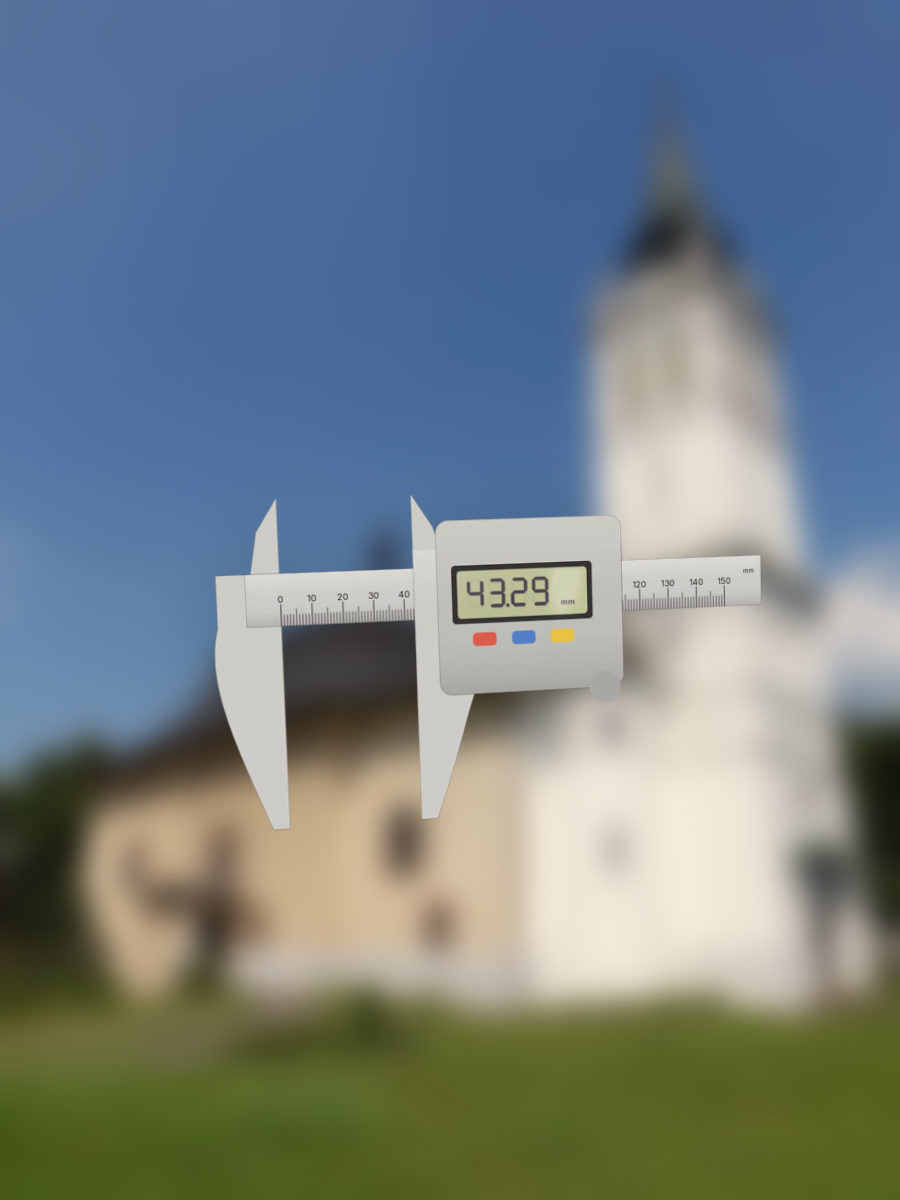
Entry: 43.29mm
